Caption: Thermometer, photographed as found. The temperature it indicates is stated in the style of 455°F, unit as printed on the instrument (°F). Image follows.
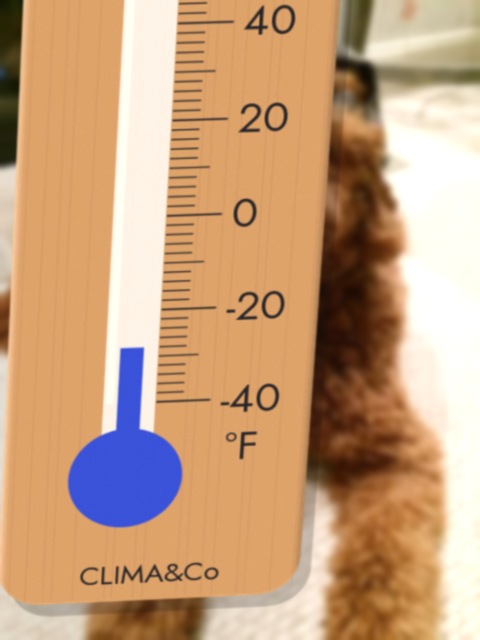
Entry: -28°F
